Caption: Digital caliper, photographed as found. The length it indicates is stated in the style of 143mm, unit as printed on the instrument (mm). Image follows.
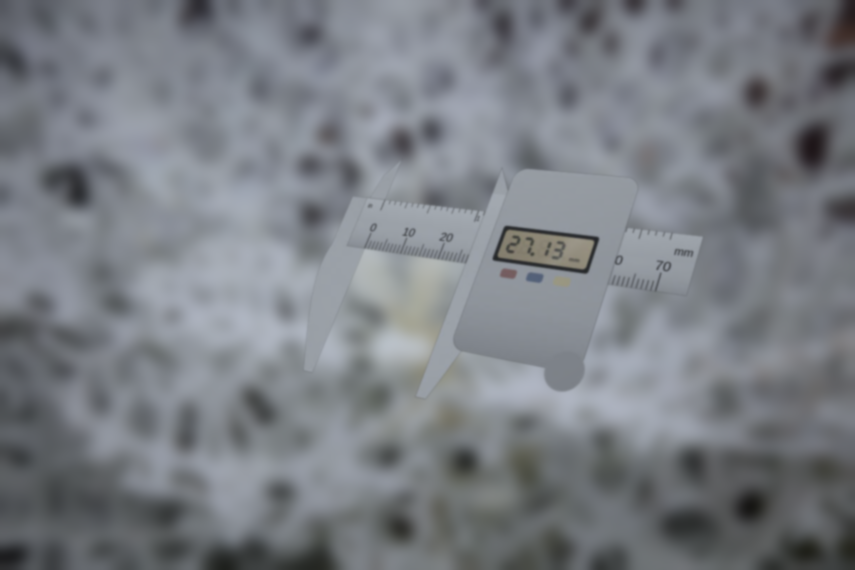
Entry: 27.13mm
